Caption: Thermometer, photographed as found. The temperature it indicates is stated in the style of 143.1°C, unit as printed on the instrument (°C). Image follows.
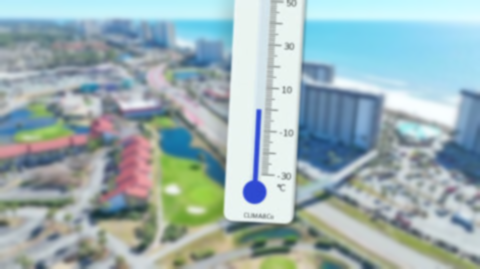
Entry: 0°C
